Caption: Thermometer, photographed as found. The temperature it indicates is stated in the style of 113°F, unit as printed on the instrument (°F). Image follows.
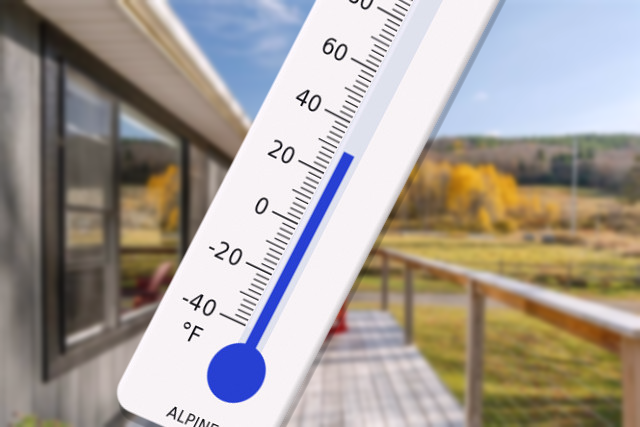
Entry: 30°F
